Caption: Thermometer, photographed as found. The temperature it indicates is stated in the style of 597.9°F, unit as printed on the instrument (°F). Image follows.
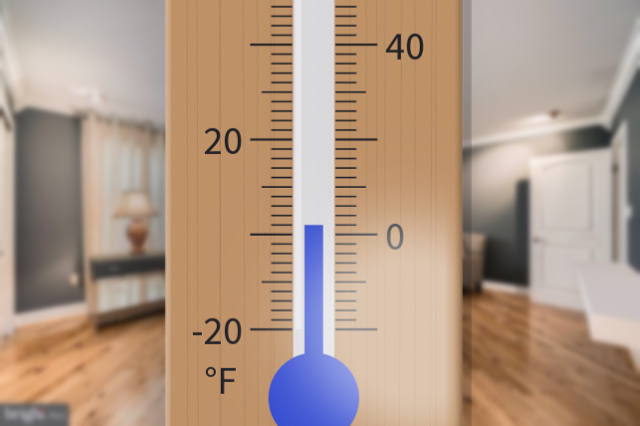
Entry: 2°F
